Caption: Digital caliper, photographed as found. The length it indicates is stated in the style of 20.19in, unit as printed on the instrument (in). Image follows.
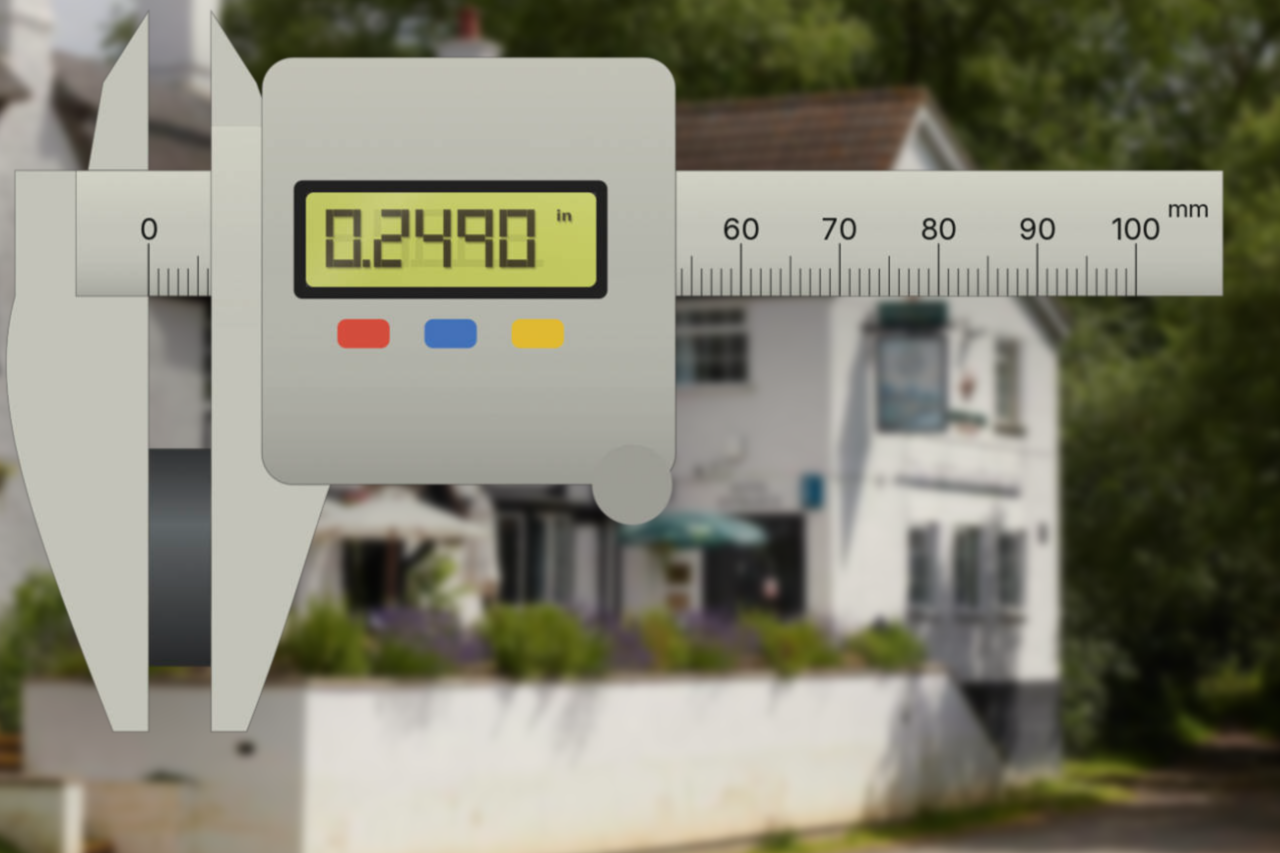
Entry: 0.2490in
